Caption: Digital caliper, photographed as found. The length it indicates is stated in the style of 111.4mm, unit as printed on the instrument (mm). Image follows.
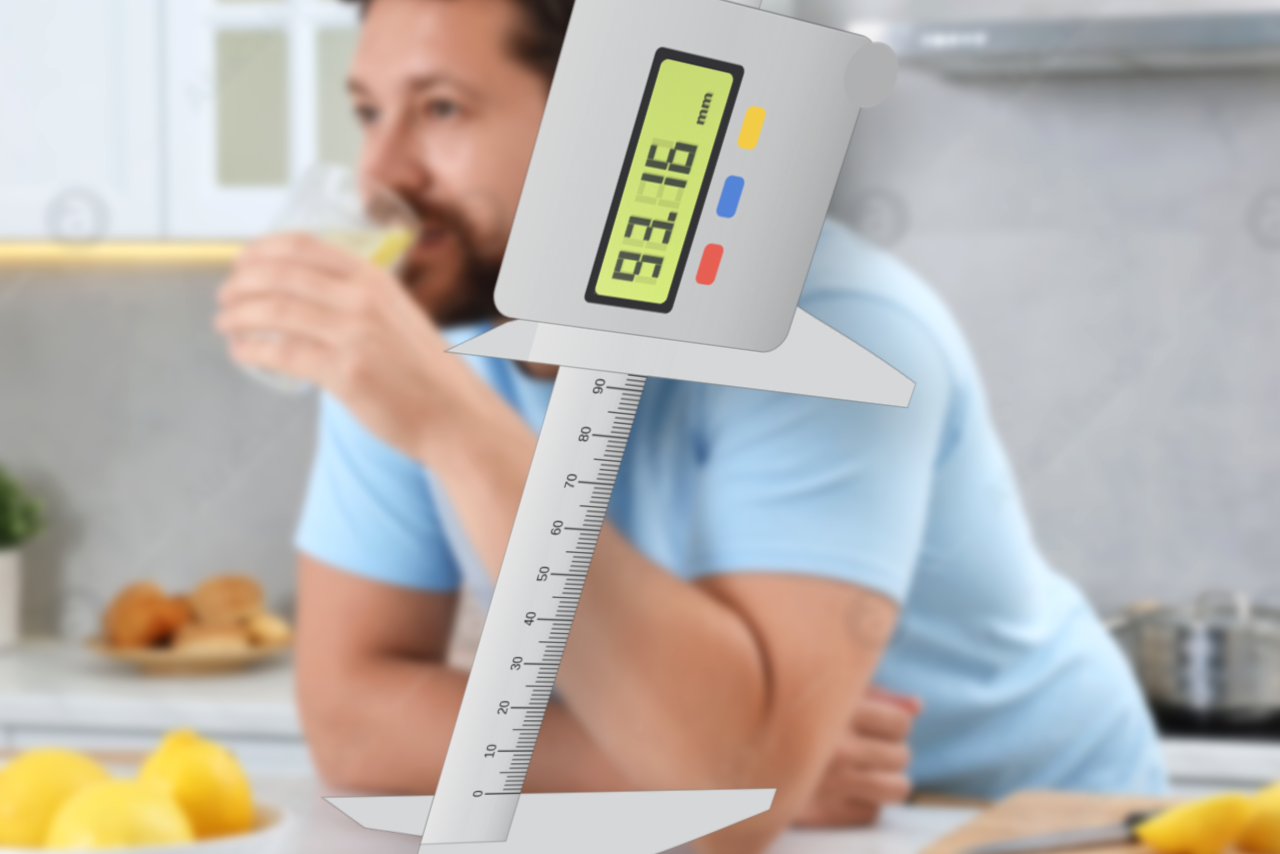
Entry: 93.16mm
